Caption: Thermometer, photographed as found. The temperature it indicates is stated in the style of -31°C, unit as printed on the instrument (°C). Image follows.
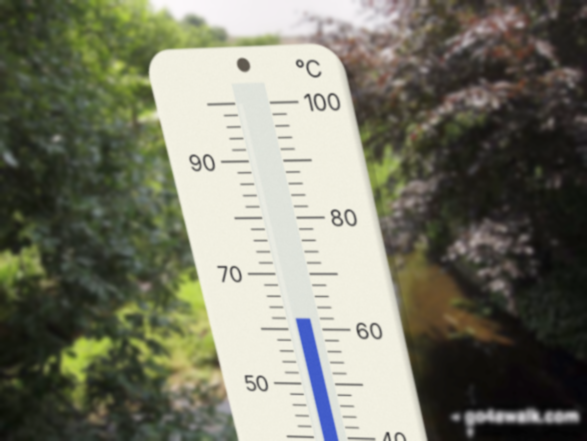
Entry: 62°C
